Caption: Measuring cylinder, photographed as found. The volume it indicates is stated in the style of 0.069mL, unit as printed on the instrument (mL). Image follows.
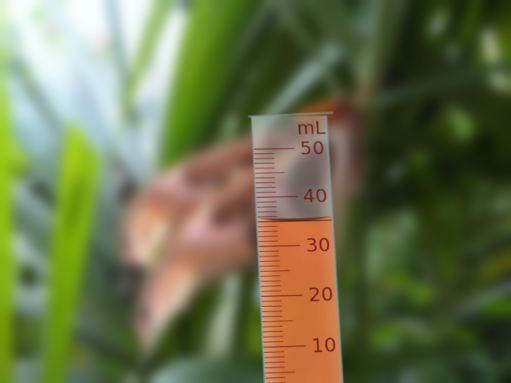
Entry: 35mL
